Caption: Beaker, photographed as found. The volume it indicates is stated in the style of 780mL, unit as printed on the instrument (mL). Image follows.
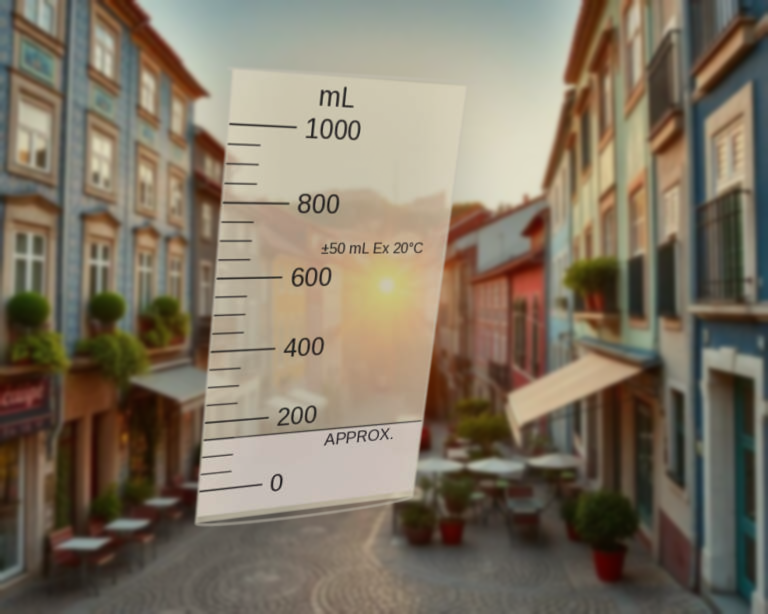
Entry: 150mL
